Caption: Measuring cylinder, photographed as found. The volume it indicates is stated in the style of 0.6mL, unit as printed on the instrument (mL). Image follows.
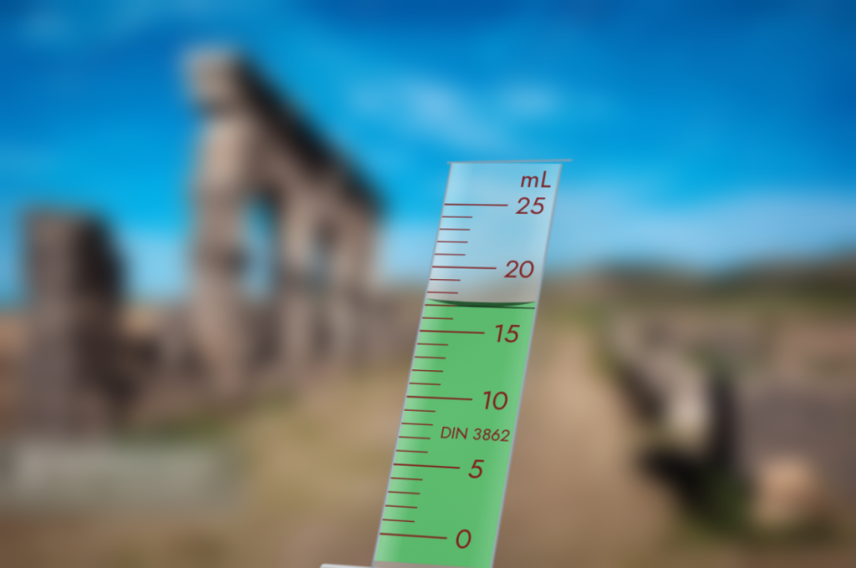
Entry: 17mL
